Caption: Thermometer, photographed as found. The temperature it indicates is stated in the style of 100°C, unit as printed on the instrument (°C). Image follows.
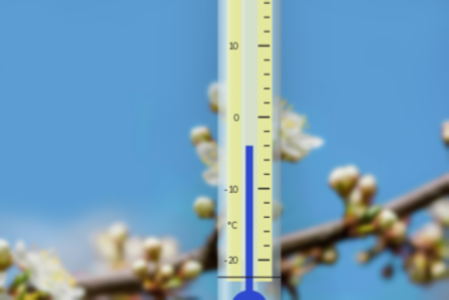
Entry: -4°C
